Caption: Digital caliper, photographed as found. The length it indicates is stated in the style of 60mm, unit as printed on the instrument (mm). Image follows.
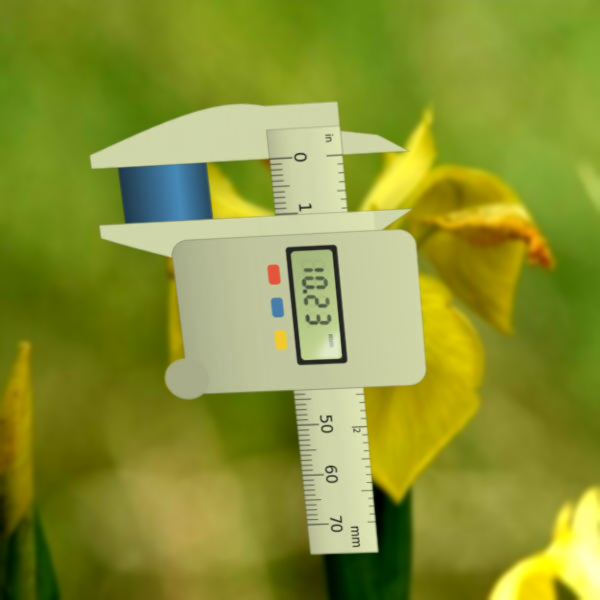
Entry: 10.23mm
